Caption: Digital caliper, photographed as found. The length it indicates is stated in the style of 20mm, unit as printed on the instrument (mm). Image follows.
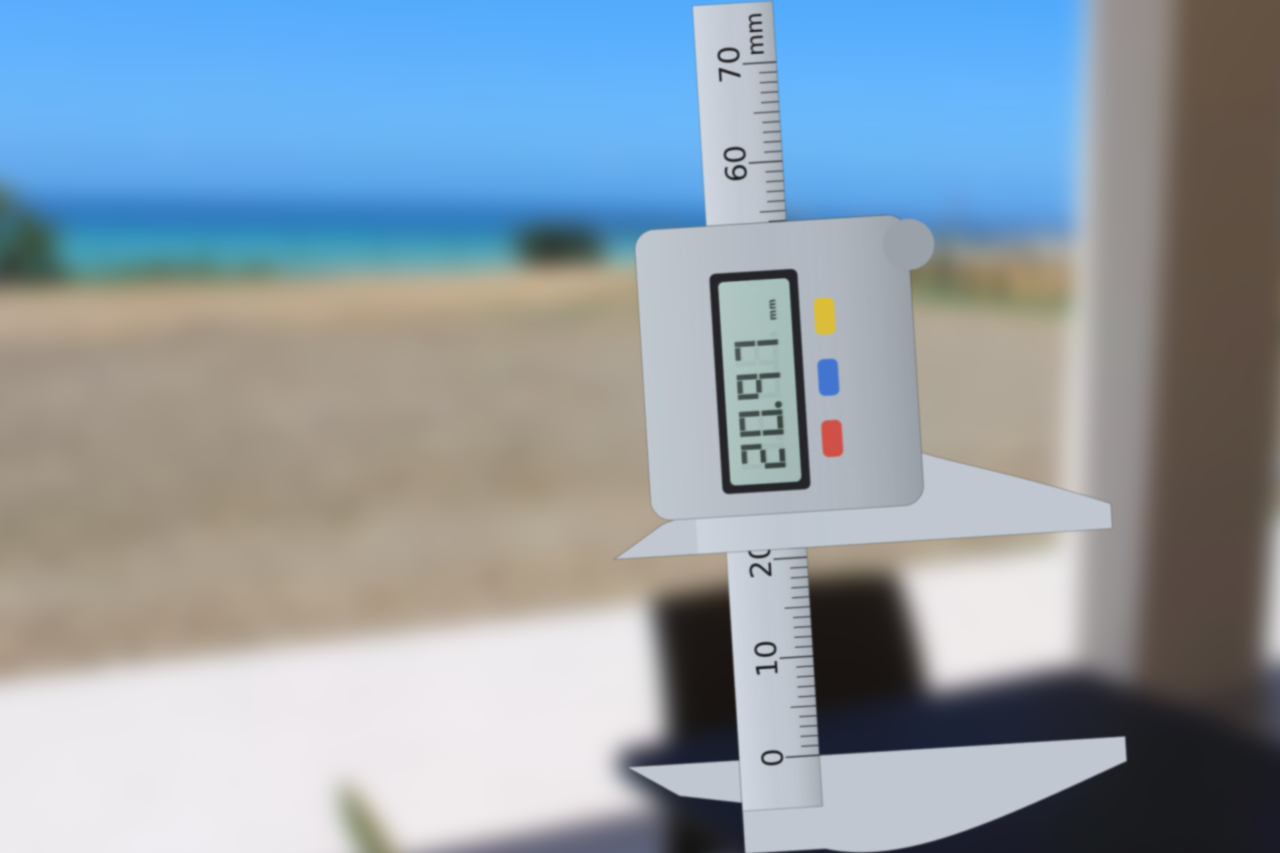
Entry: 20.97mm
